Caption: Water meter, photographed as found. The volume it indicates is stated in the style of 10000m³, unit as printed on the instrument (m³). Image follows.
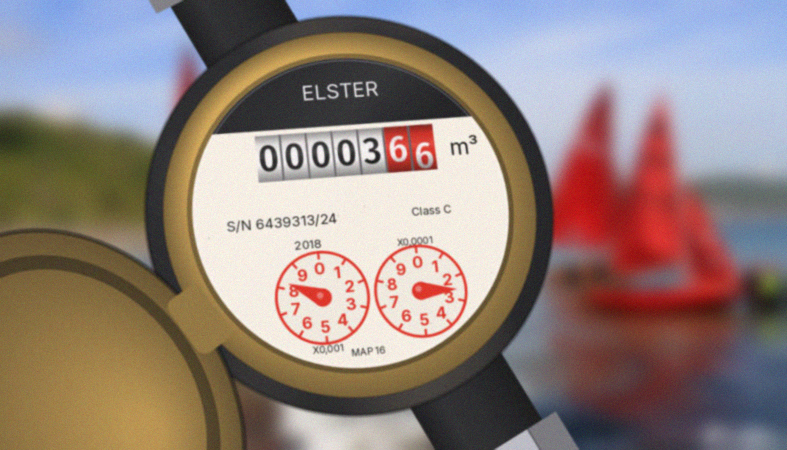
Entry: 3.6582m³
